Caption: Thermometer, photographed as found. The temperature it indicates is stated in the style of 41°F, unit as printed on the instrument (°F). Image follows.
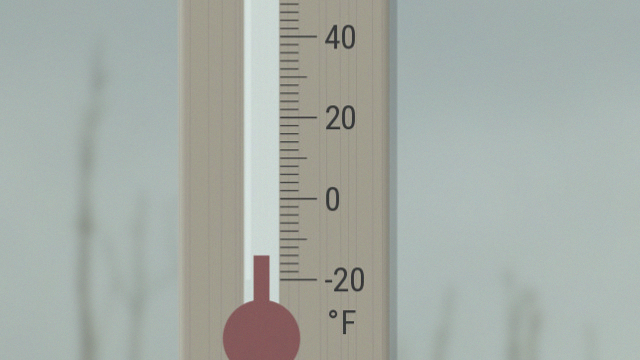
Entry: -14°F
